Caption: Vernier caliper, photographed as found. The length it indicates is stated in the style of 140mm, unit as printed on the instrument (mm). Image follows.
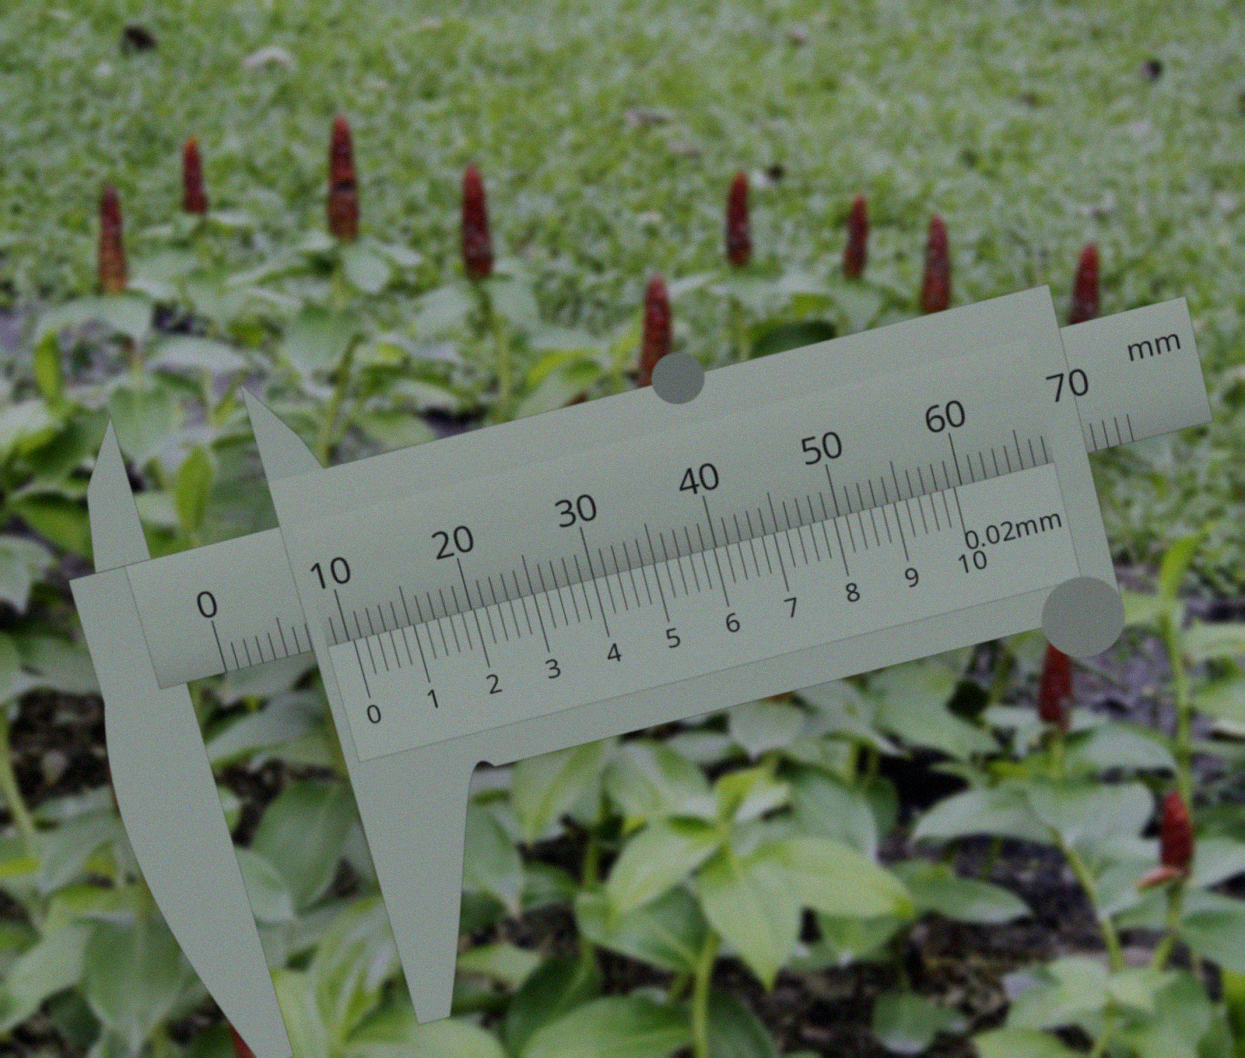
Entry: 10.4mm
